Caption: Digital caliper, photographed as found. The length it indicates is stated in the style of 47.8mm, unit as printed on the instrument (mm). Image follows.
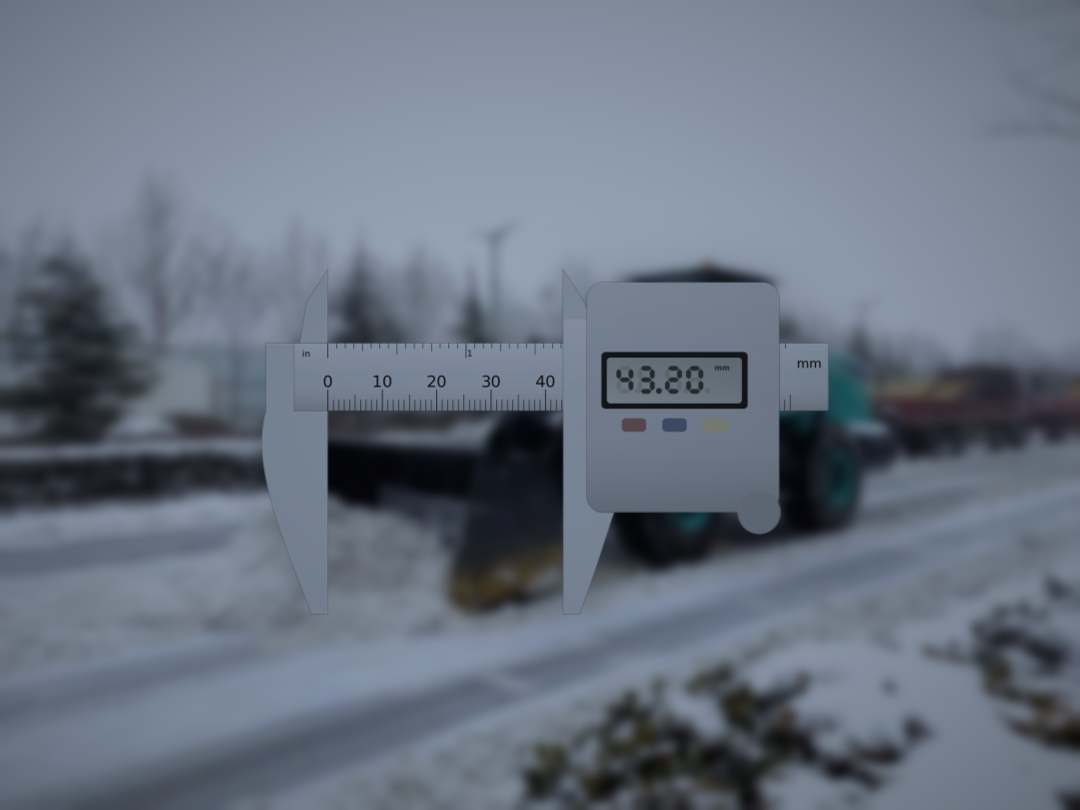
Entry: 43.20mm
